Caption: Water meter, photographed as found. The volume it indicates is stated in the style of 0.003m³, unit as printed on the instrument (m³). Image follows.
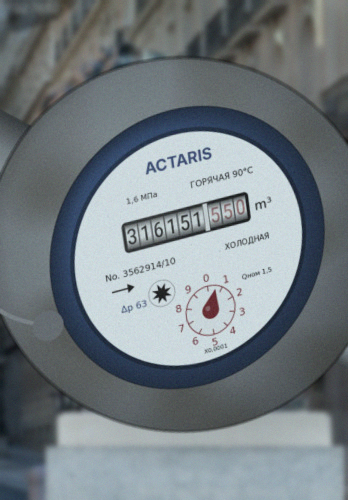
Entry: 316151.5500m³
